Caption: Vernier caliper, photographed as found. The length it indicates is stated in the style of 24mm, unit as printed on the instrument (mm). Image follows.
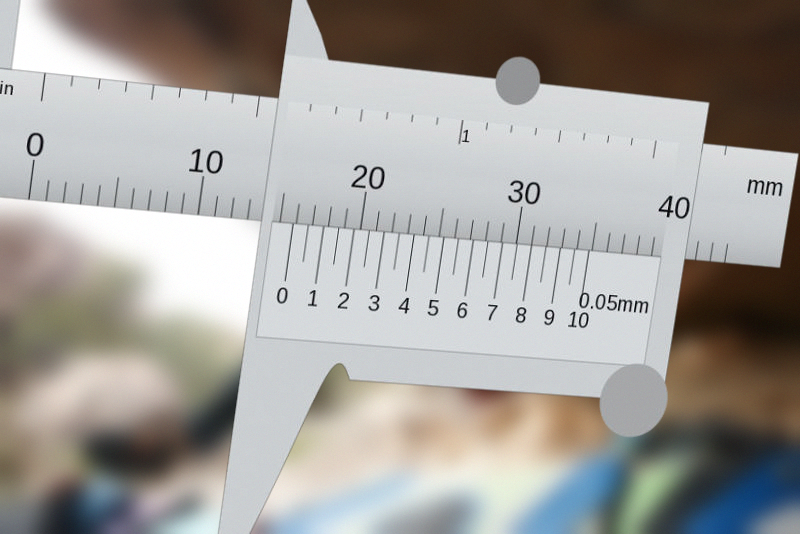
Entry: 15.8mm
